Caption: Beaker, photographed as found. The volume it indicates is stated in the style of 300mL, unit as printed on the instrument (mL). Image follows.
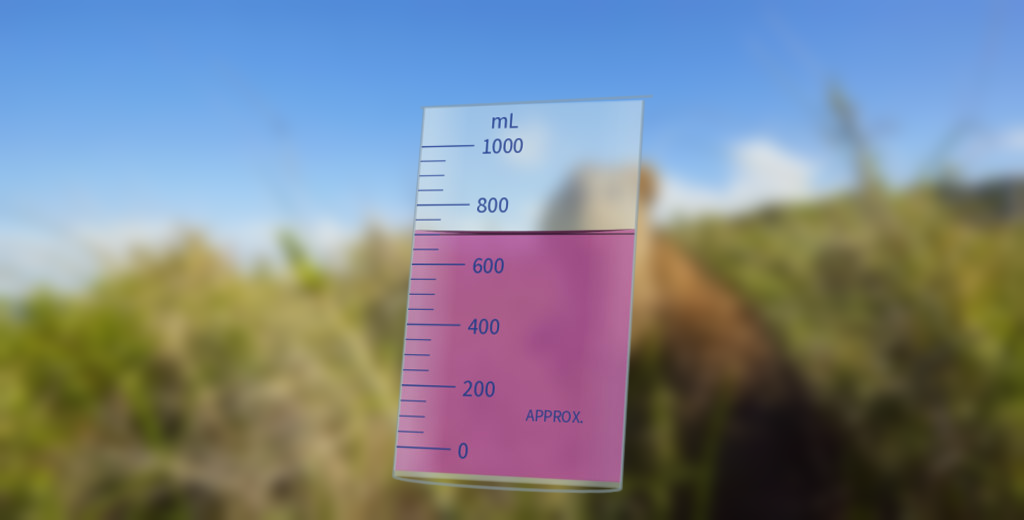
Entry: 700mL
